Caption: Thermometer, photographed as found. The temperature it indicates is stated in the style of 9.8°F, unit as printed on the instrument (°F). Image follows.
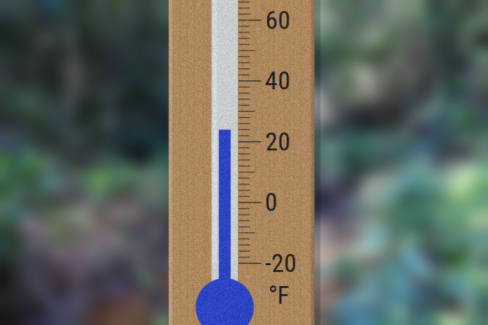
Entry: 24°F
